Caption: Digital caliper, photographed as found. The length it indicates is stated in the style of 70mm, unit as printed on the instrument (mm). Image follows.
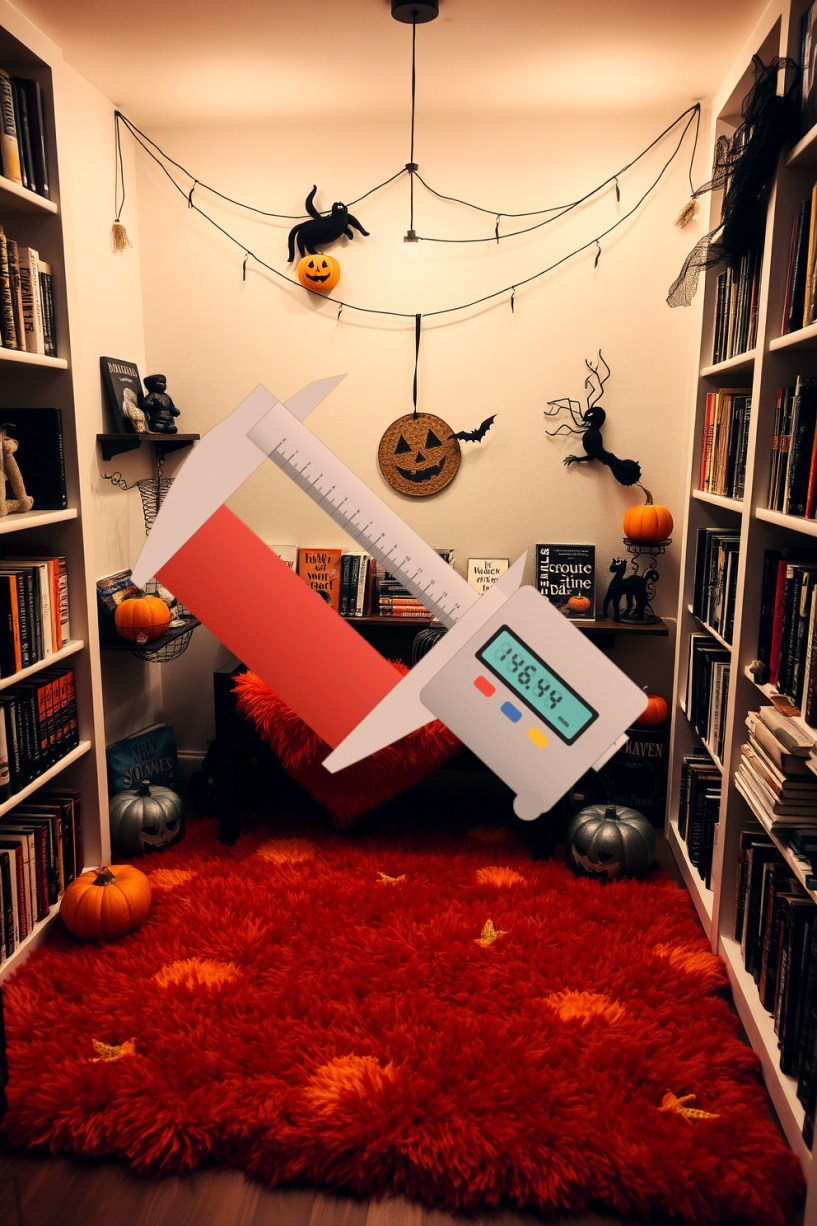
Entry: 146.44mm
